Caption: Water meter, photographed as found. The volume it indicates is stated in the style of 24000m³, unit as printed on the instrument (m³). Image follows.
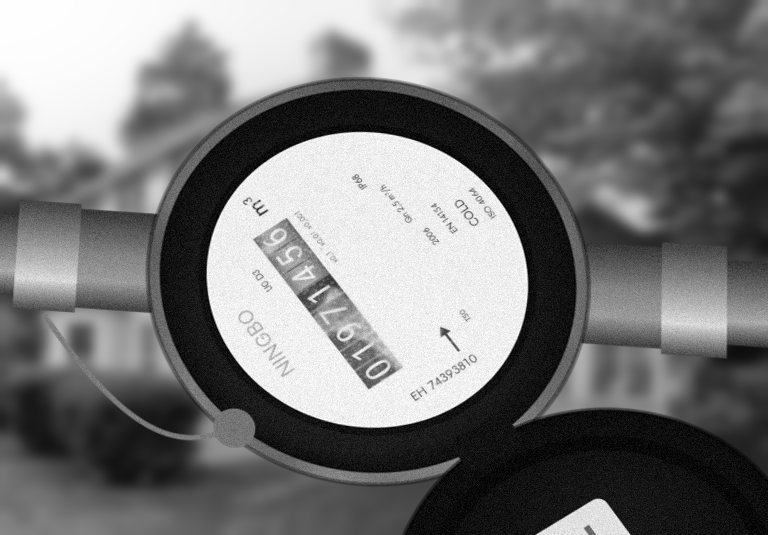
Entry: 1971.456m³
